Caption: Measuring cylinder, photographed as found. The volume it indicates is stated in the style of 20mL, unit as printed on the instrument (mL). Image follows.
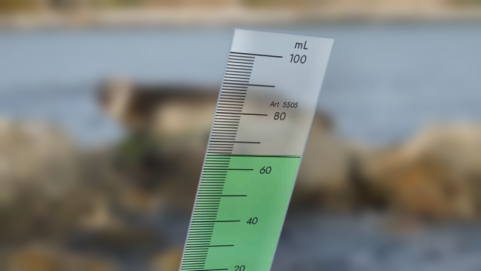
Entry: 65mL
